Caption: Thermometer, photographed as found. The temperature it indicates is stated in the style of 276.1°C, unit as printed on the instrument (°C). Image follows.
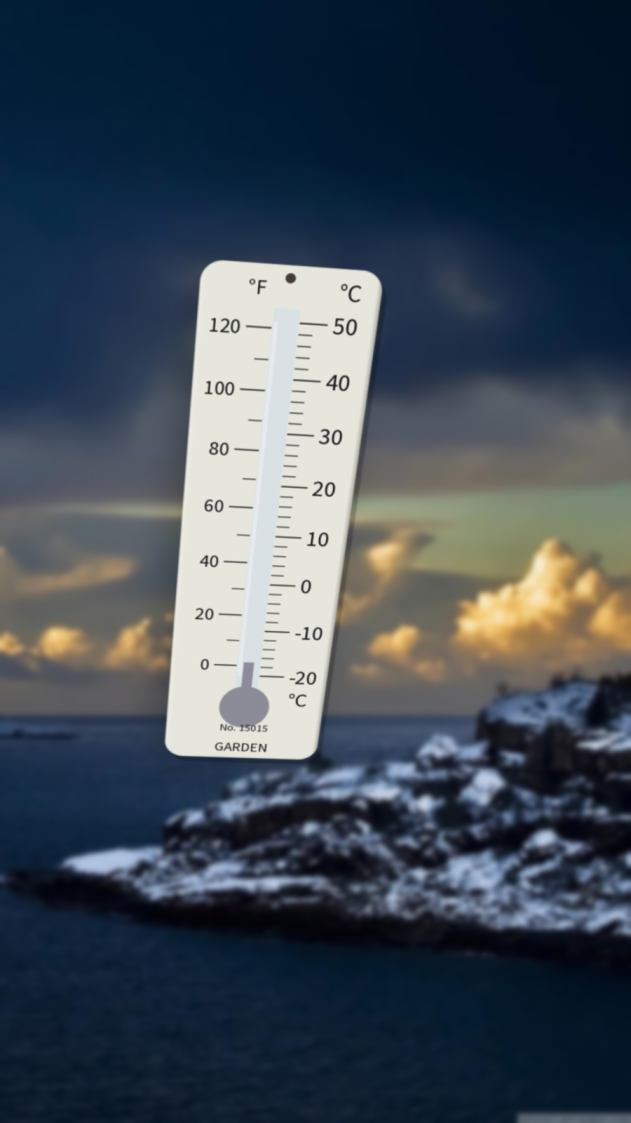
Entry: -17°C
